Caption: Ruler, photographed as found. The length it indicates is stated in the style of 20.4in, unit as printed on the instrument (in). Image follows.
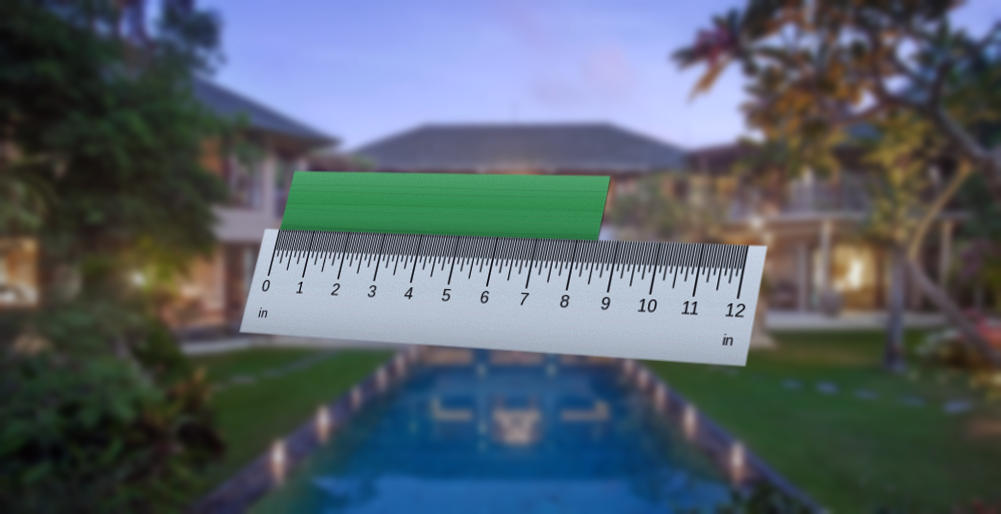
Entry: 8.5in
